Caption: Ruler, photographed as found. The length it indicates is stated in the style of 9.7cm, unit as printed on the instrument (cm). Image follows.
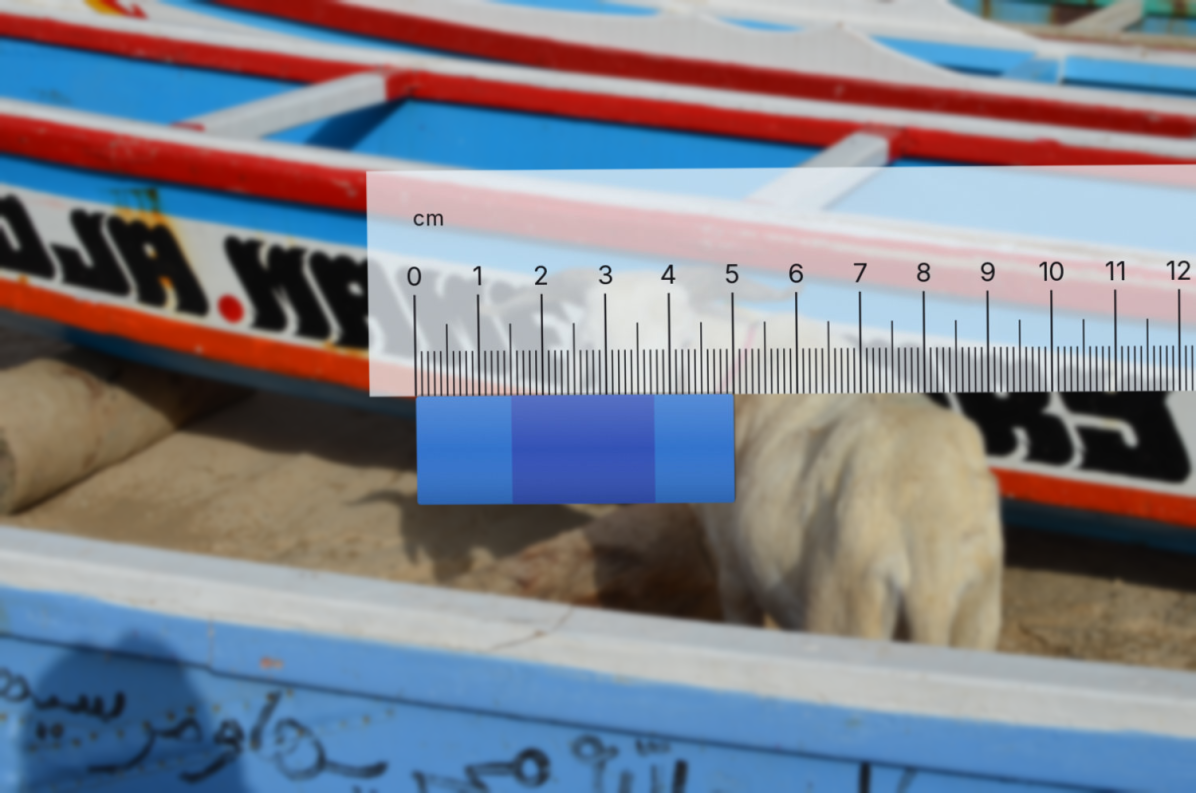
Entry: 5cm
